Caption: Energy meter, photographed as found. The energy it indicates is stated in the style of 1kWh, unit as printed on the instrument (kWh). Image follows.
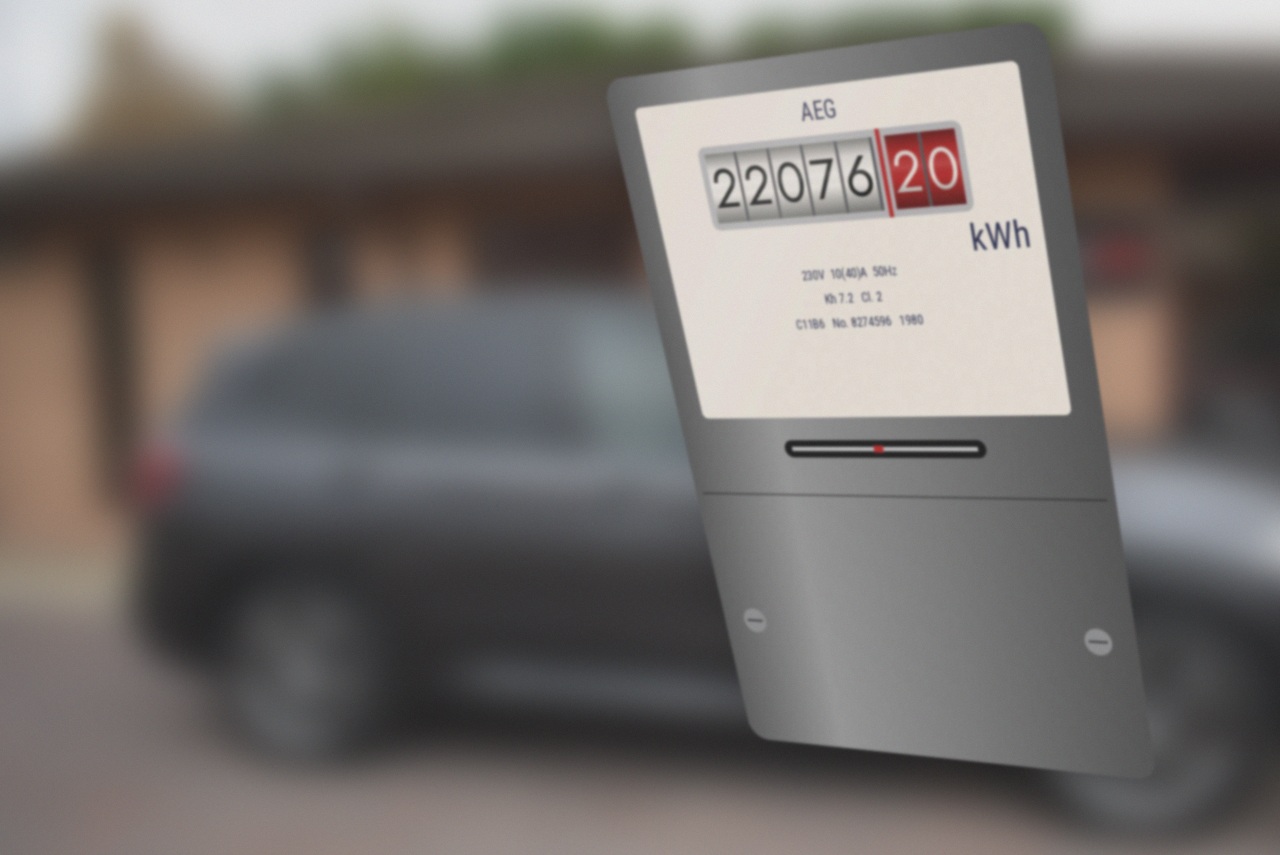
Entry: 22076.20kWh
